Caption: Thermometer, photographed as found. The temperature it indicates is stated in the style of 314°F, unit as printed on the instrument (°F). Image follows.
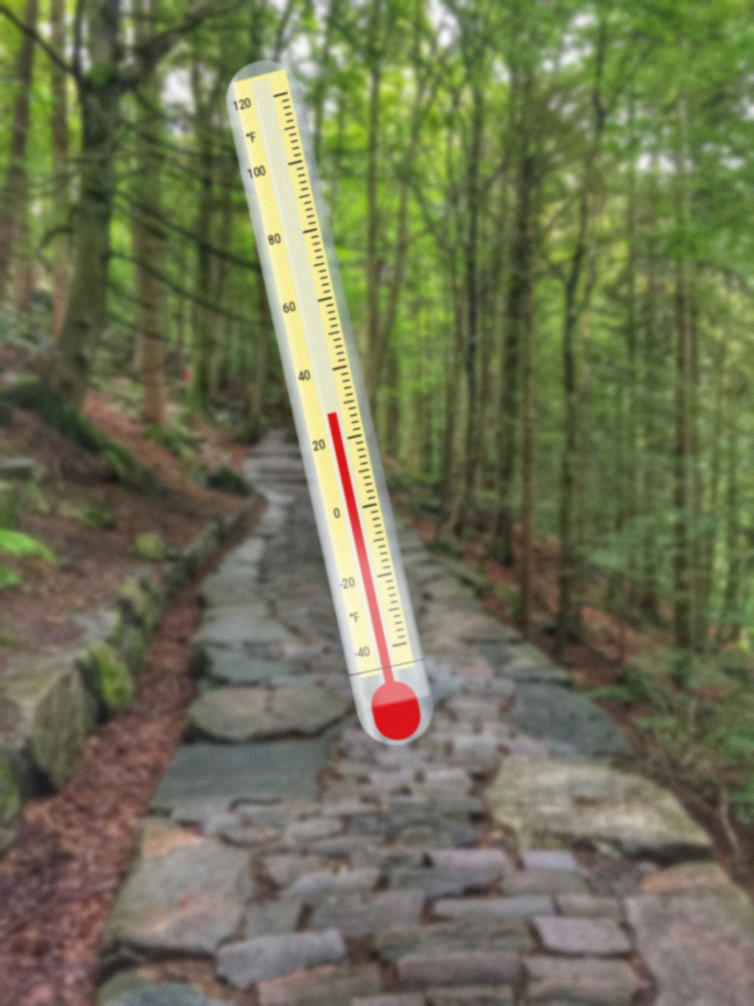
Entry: 28°F
